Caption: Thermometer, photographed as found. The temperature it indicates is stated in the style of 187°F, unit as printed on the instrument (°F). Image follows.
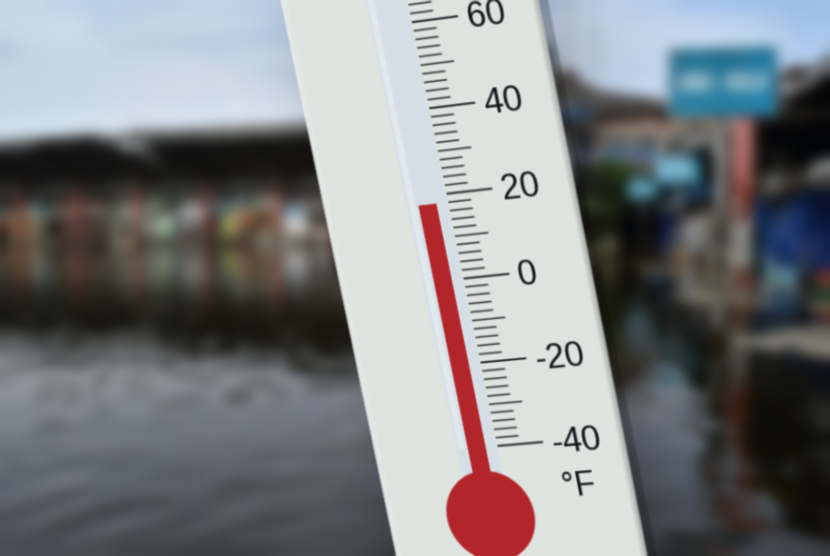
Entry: 18°F
